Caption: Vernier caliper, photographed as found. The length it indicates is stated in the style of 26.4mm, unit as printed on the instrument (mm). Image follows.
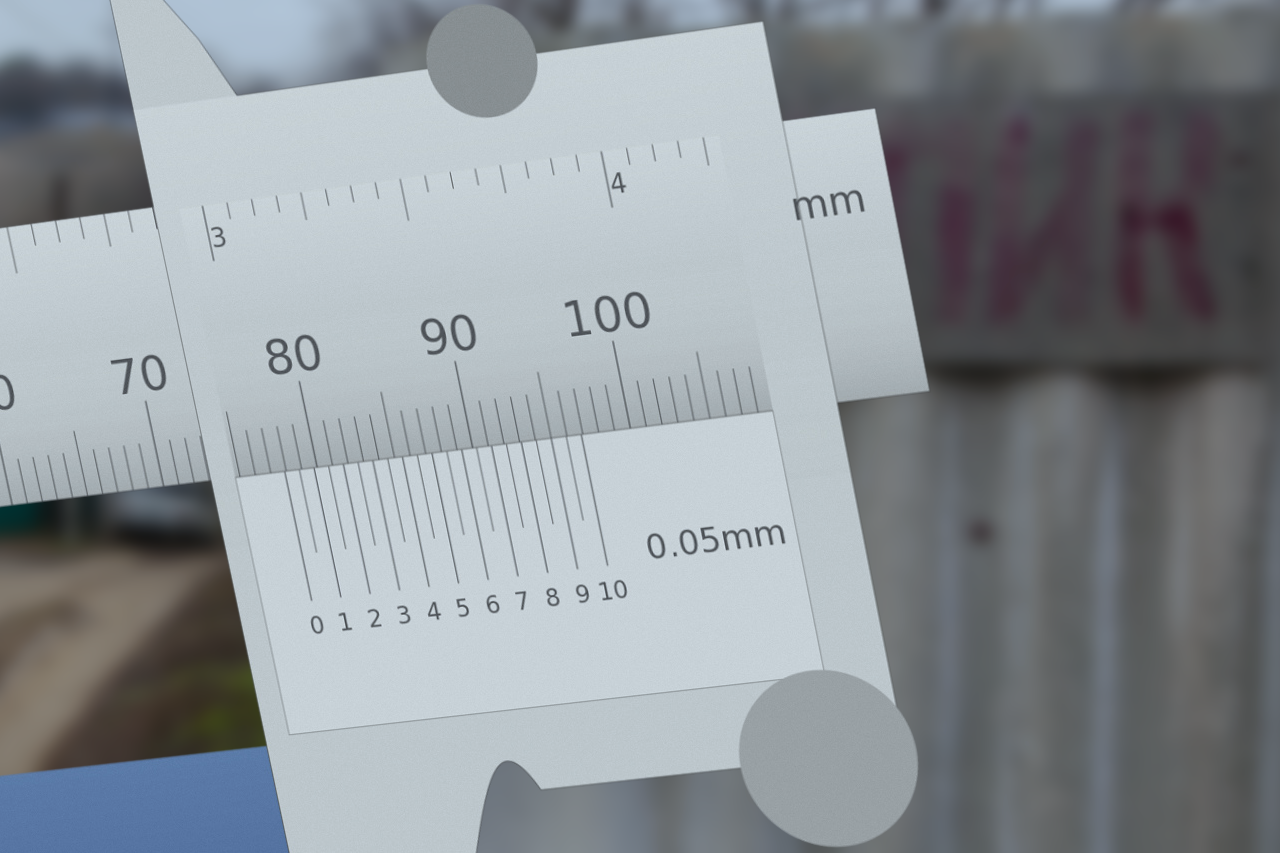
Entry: 77.9mm
